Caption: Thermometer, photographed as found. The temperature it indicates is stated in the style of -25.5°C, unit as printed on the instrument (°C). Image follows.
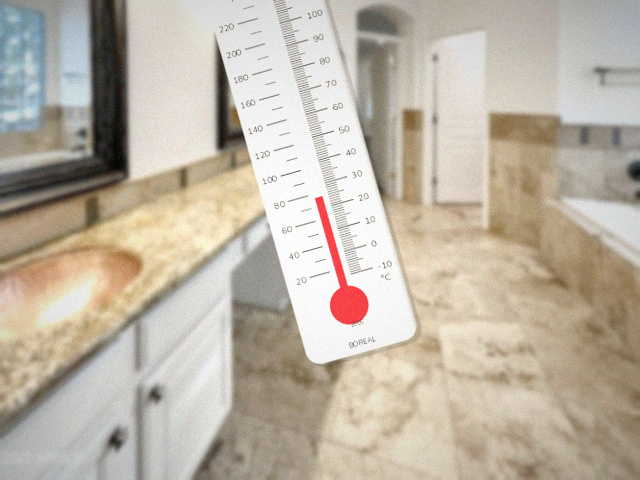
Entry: 25°C
